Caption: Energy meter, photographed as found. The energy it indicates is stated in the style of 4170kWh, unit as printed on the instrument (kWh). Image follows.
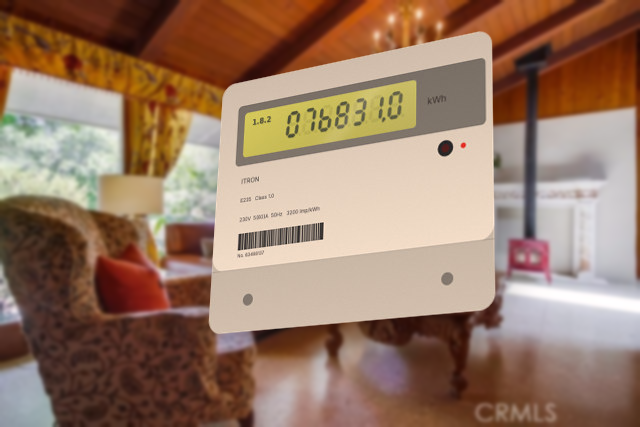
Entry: 76831.0kWh
